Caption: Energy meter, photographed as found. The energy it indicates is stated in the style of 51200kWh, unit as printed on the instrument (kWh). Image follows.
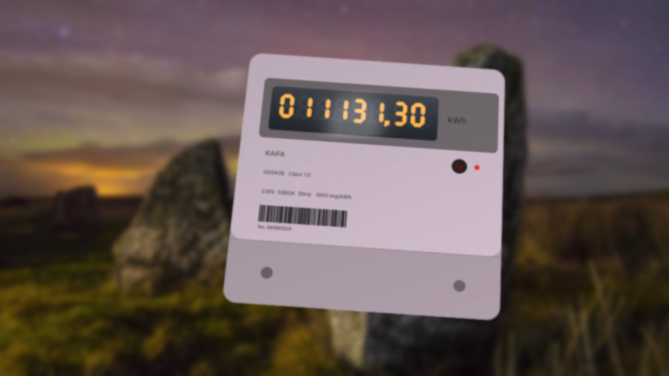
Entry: 11131.30kWh
